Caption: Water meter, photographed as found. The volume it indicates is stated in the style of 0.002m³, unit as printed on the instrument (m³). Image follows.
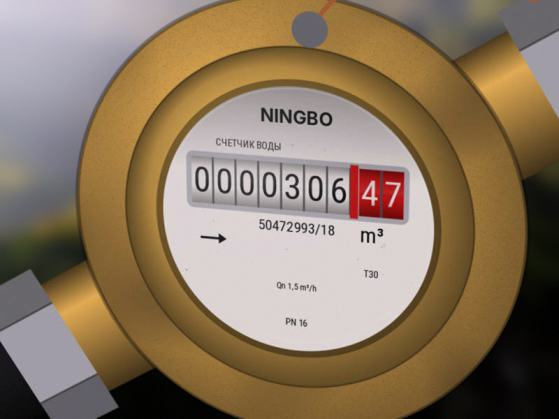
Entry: 306.47m³
